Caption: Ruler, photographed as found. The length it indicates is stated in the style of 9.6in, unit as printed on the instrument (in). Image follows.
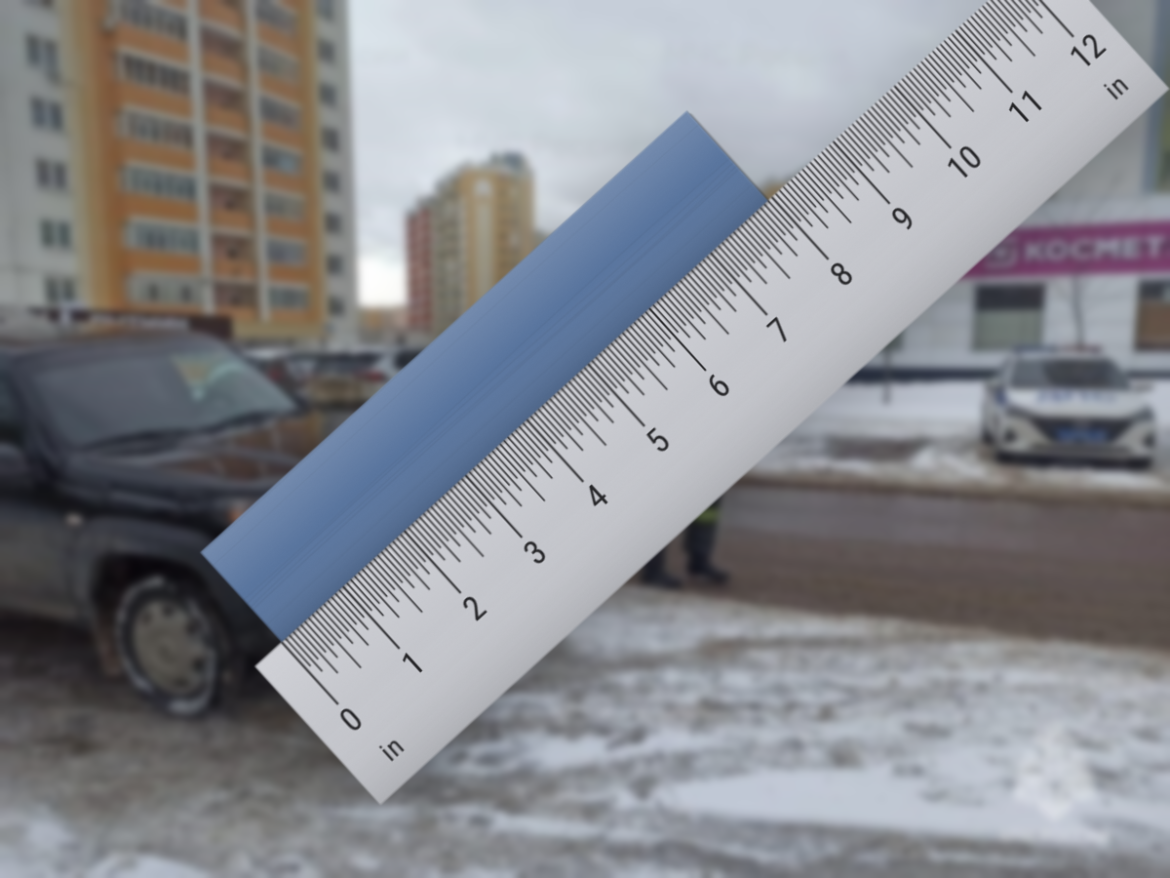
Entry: 7.9375in
